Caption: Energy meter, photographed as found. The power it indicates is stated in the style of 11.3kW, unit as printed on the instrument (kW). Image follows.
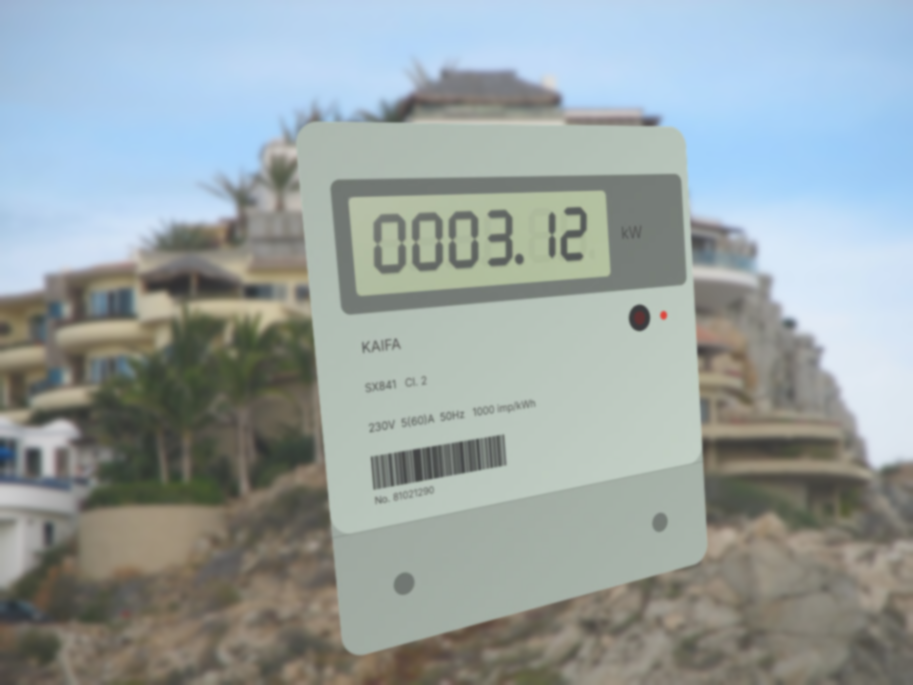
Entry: 3.12kW
